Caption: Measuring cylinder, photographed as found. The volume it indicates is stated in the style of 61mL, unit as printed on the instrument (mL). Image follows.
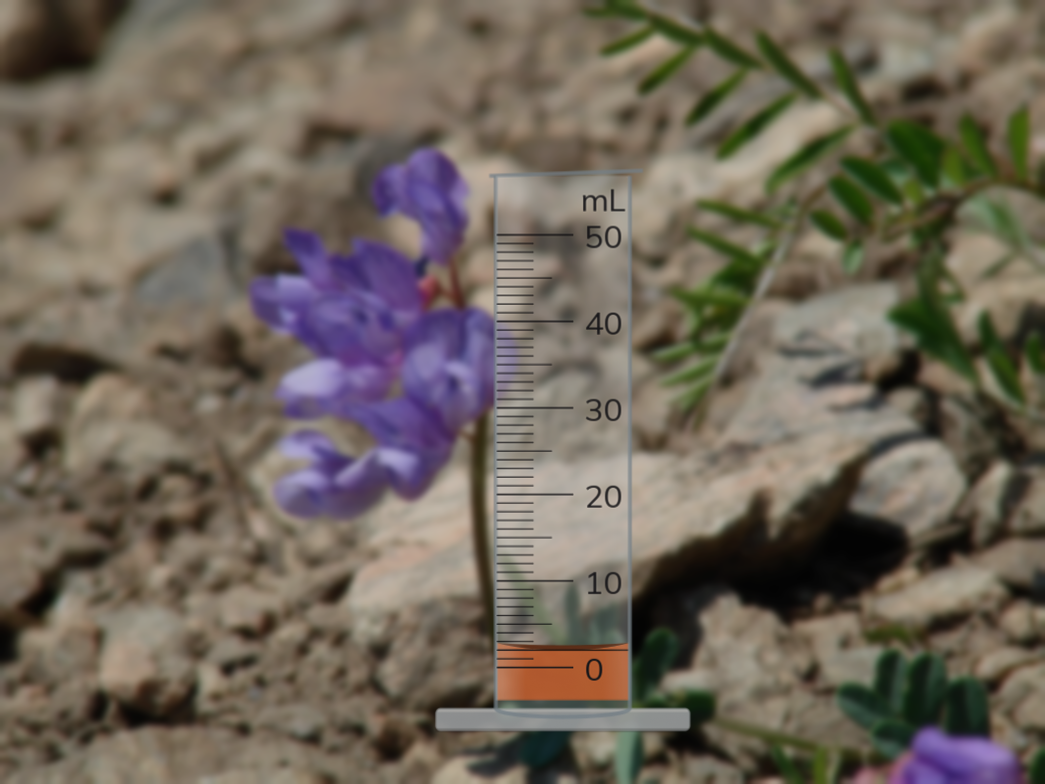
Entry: 2mL
